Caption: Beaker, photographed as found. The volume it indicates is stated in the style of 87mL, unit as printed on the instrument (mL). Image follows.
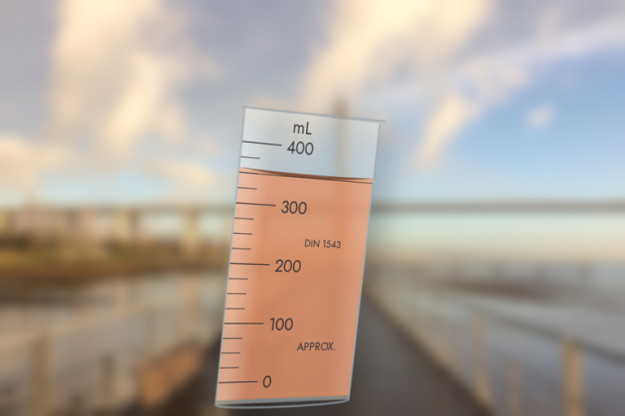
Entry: 350mL
